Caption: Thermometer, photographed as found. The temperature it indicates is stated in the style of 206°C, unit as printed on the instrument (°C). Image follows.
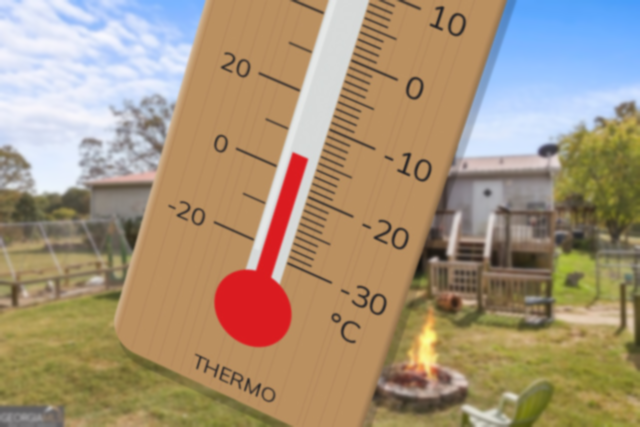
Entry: -15°C
